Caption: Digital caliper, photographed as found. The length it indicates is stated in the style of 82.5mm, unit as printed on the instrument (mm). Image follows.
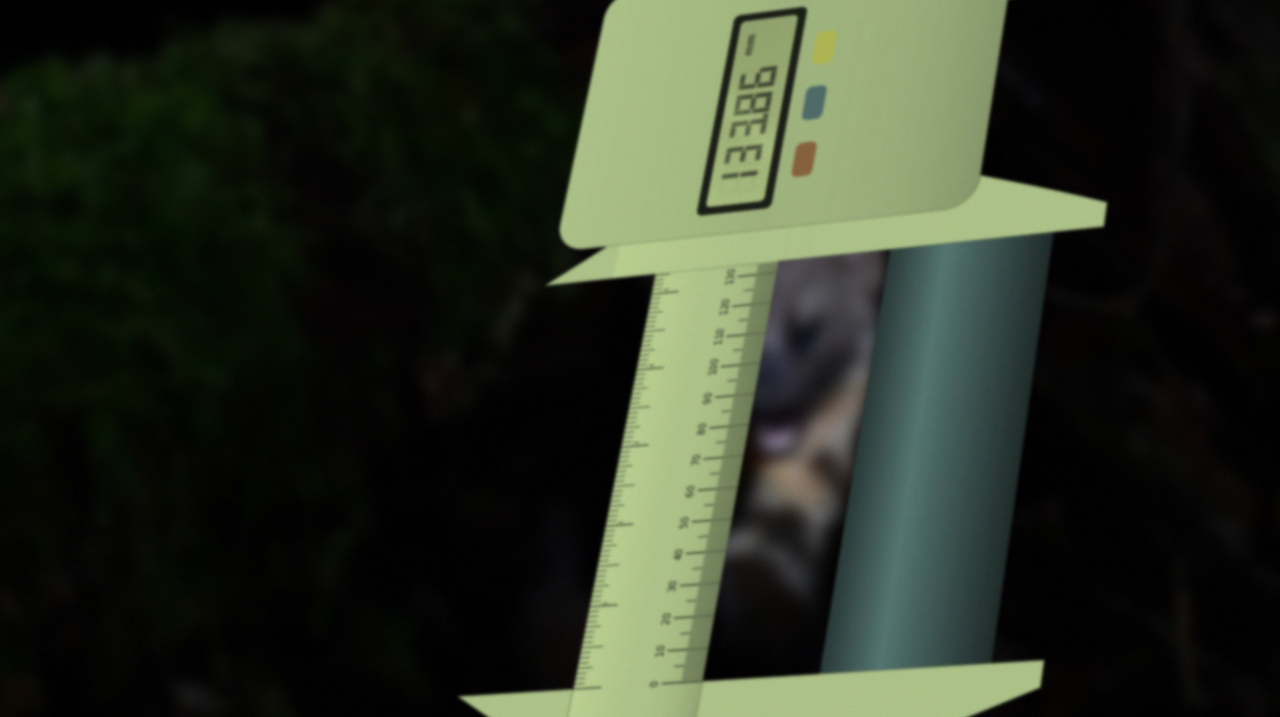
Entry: 133.86mm
